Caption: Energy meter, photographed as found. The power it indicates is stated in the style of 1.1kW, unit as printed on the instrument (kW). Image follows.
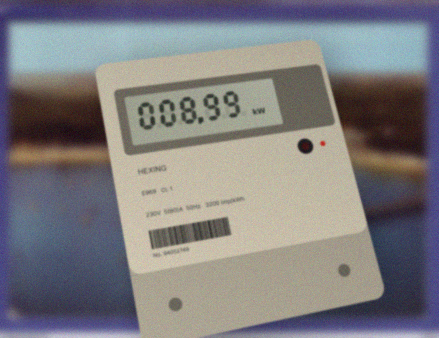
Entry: 8.99kW
